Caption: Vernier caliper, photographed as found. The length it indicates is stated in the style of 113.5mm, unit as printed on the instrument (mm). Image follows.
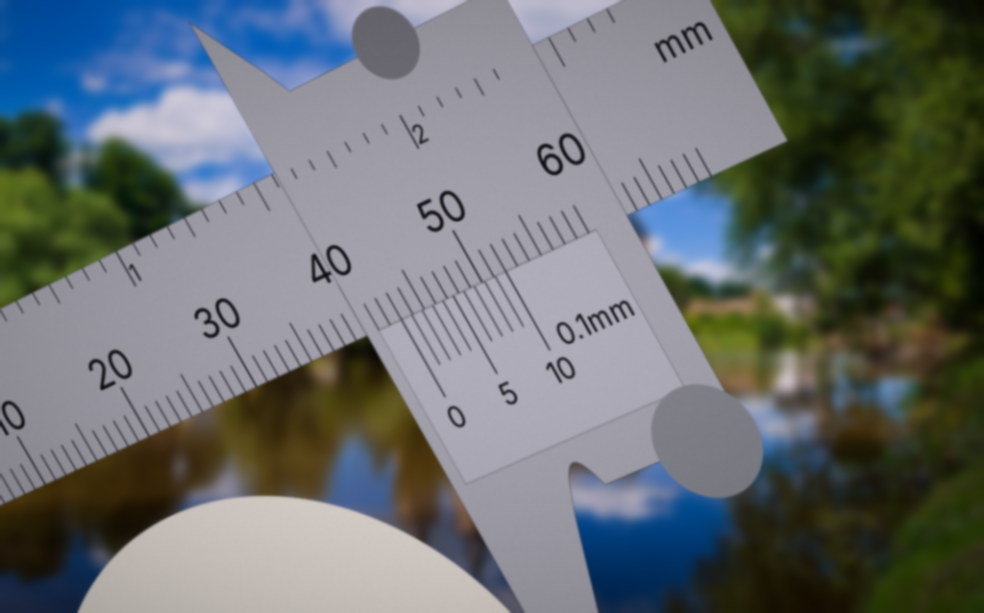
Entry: 43.0mm
